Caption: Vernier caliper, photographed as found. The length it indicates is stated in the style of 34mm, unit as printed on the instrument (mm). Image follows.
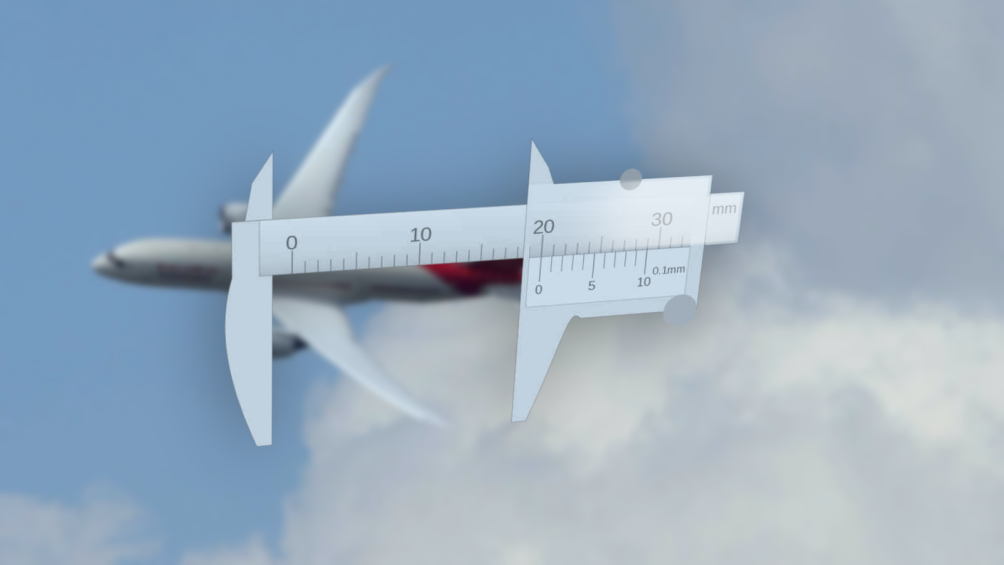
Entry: 20.0mm
